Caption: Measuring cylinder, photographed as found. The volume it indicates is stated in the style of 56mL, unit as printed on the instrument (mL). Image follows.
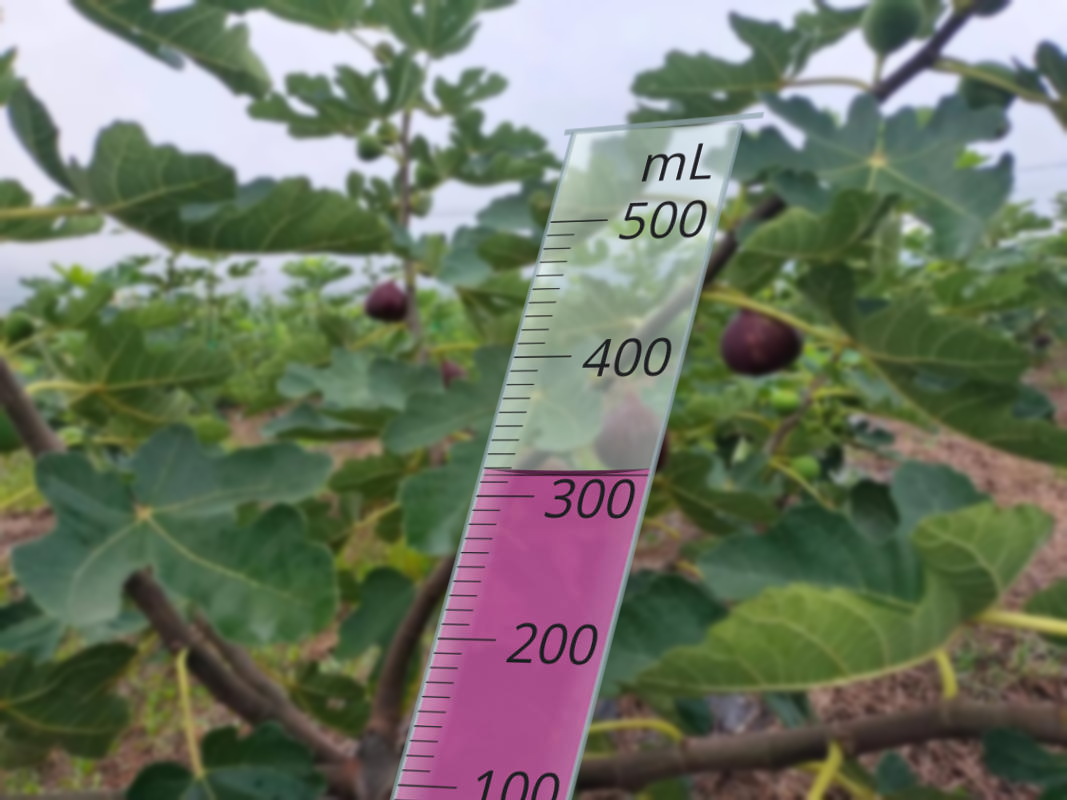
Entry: 315mL
